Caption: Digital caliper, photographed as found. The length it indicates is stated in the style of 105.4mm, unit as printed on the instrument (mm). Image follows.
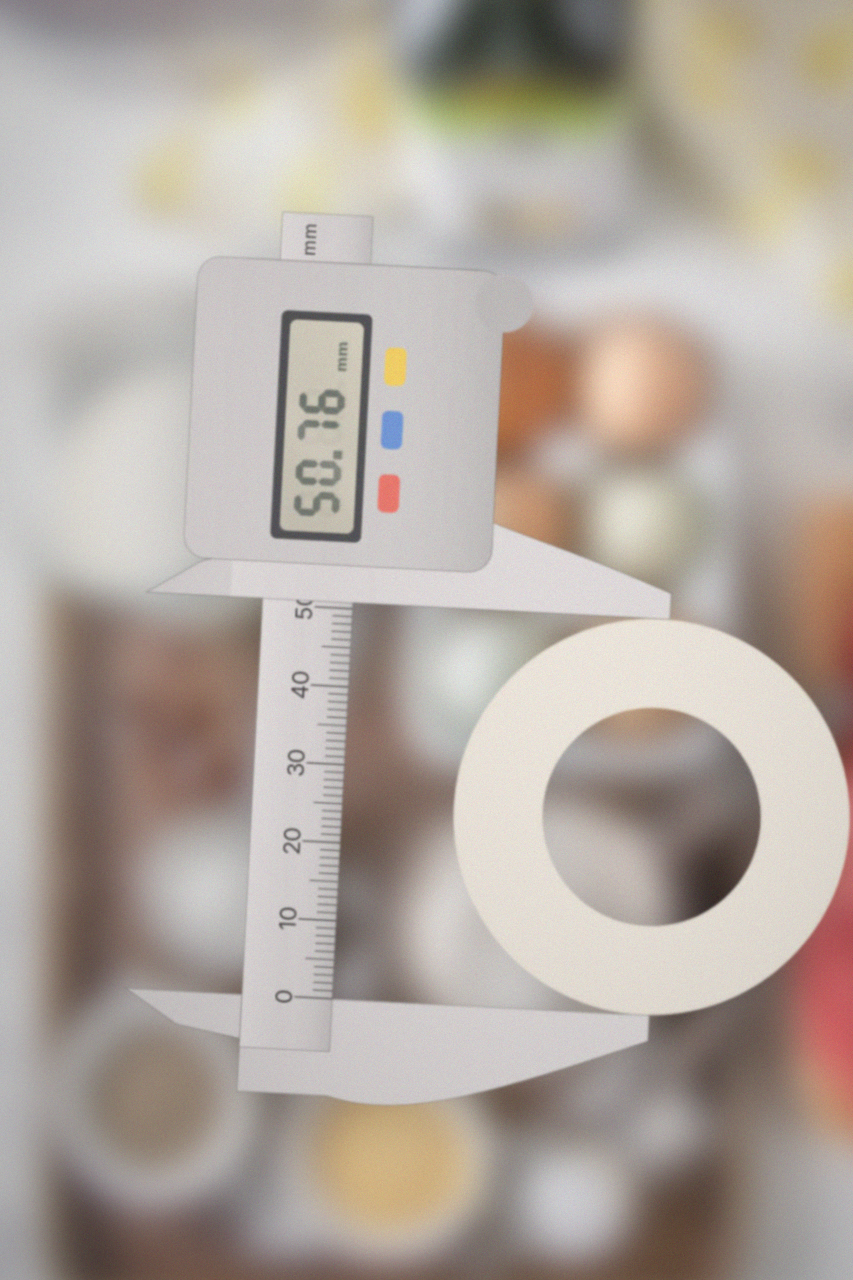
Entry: 50.76mm
